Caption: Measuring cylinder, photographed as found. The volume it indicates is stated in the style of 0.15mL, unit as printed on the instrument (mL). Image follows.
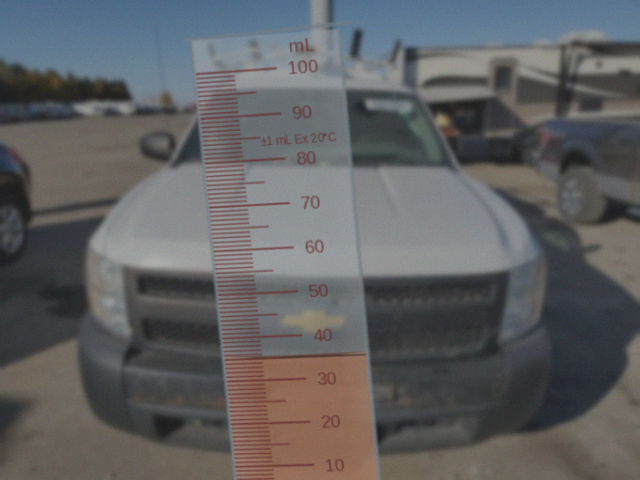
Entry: 35mL
